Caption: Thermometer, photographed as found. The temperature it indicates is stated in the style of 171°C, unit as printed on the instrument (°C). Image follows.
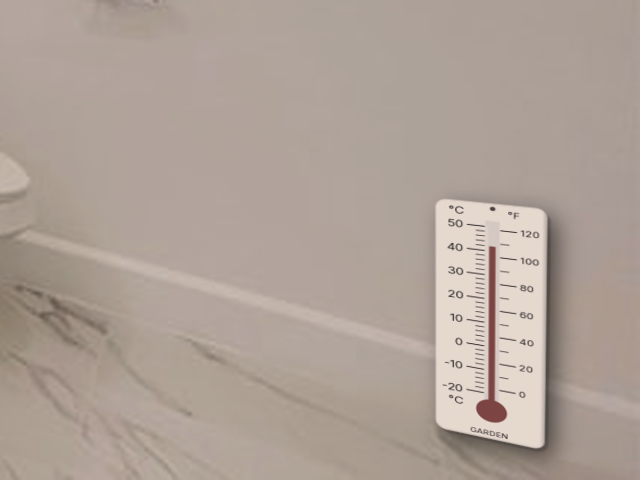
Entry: 42°C
